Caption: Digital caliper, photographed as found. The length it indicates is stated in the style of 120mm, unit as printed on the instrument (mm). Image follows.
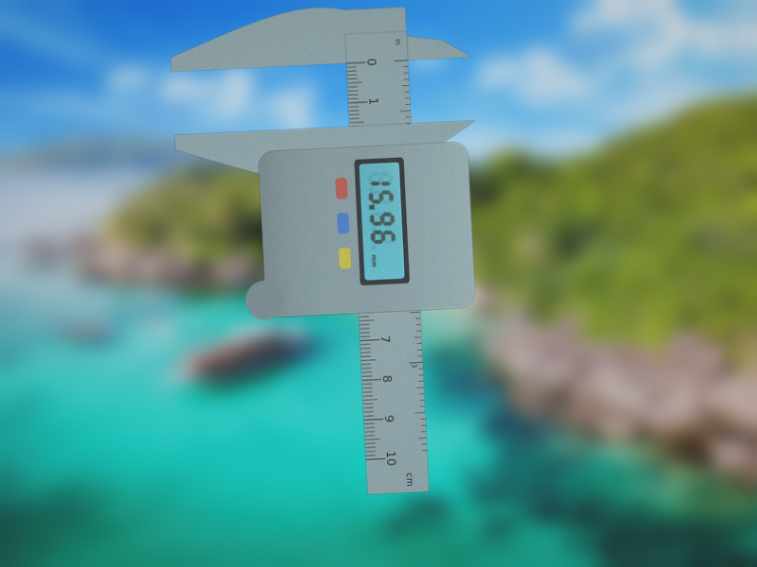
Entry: 15.96mm
